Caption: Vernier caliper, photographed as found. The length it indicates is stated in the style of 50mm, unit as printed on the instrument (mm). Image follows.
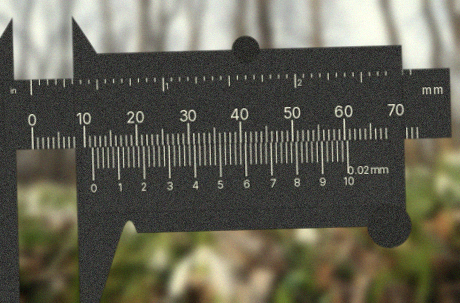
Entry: 11.5mm
